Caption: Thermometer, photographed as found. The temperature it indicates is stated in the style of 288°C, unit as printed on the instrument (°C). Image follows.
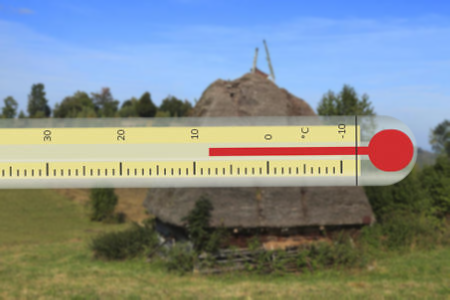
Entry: 8°C
